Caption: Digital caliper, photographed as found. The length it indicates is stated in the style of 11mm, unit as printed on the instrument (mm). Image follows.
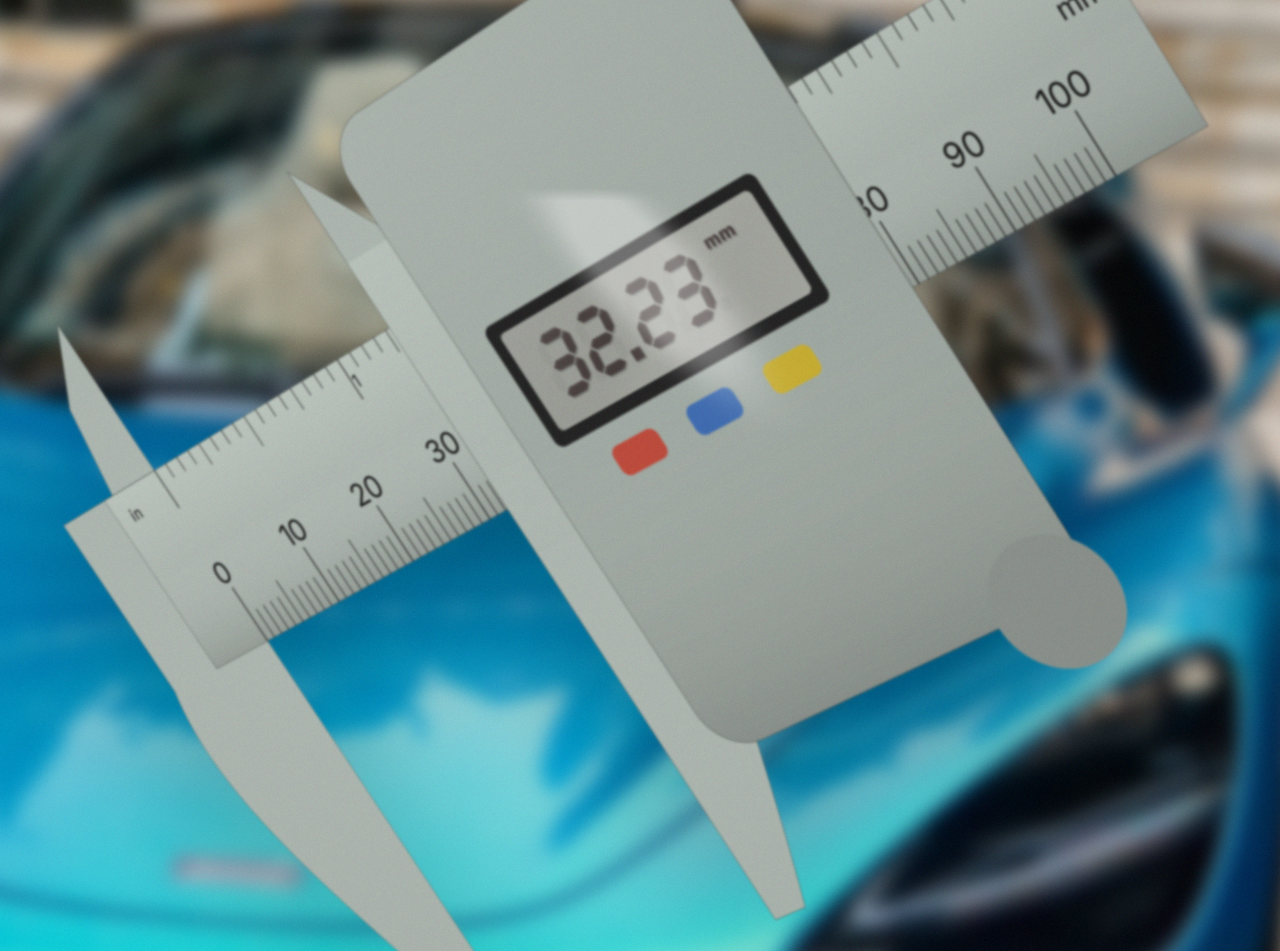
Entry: 32.23mm
